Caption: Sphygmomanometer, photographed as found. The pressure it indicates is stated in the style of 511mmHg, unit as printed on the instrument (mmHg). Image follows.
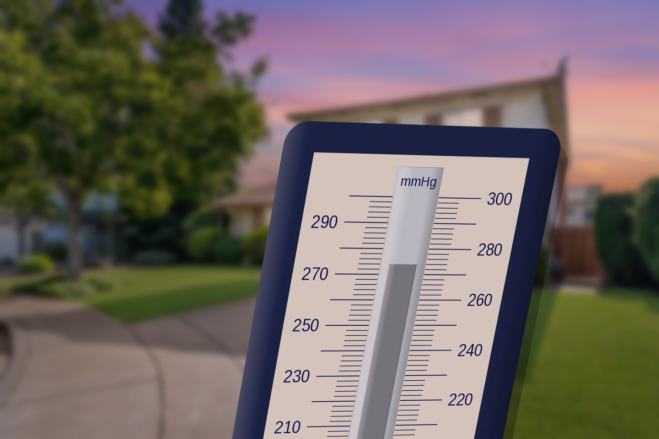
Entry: 274mmHg
